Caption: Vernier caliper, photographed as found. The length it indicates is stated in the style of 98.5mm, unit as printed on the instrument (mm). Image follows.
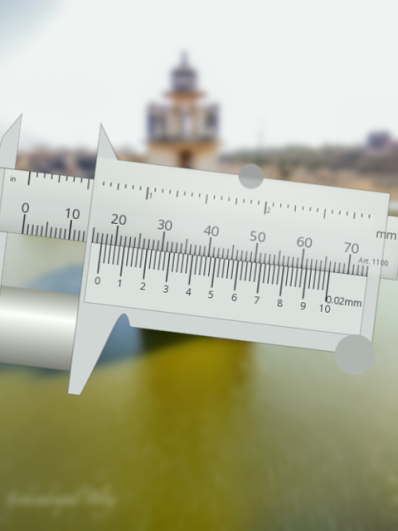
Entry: 17.0mm
